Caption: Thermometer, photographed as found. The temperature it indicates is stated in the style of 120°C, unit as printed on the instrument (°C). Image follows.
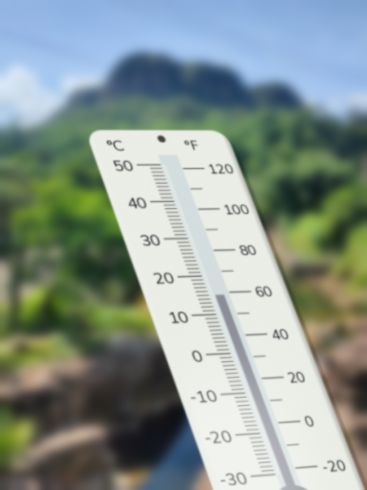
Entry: 15°C
